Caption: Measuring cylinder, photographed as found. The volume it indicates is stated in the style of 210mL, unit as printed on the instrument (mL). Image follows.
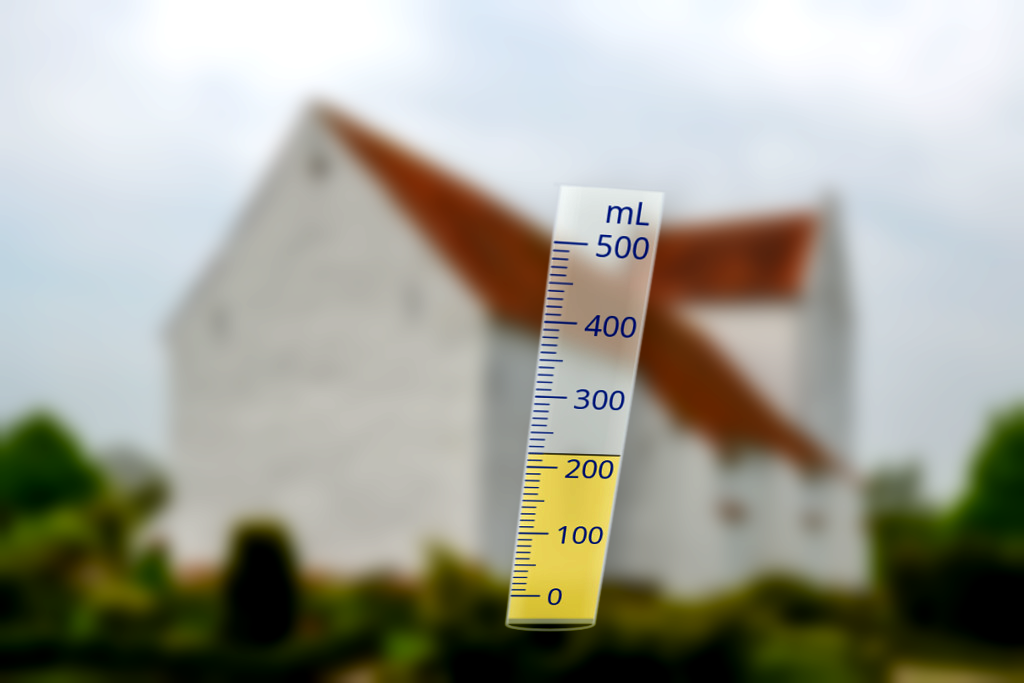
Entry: 220mL
